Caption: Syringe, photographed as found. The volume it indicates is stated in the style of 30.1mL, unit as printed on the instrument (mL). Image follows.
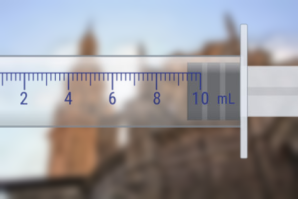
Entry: 9.4mL
